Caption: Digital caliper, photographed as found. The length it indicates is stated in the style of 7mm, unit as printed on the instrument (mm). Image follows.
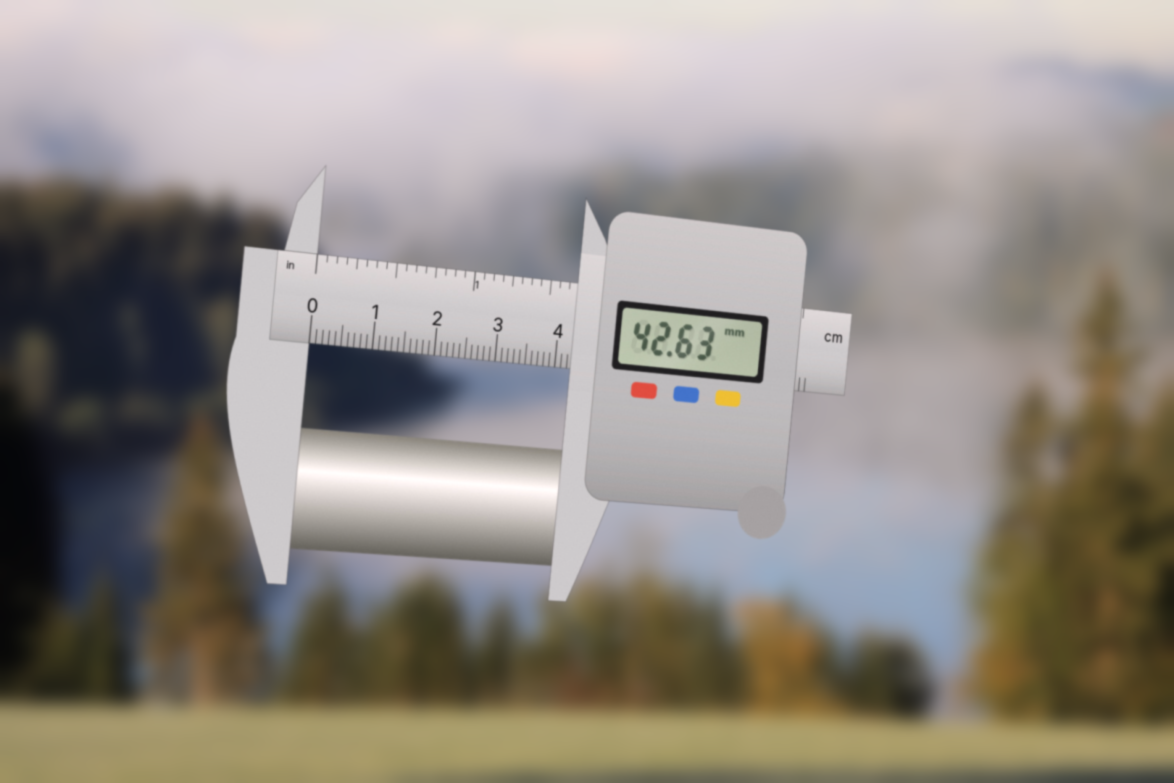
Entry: 42.63mm
